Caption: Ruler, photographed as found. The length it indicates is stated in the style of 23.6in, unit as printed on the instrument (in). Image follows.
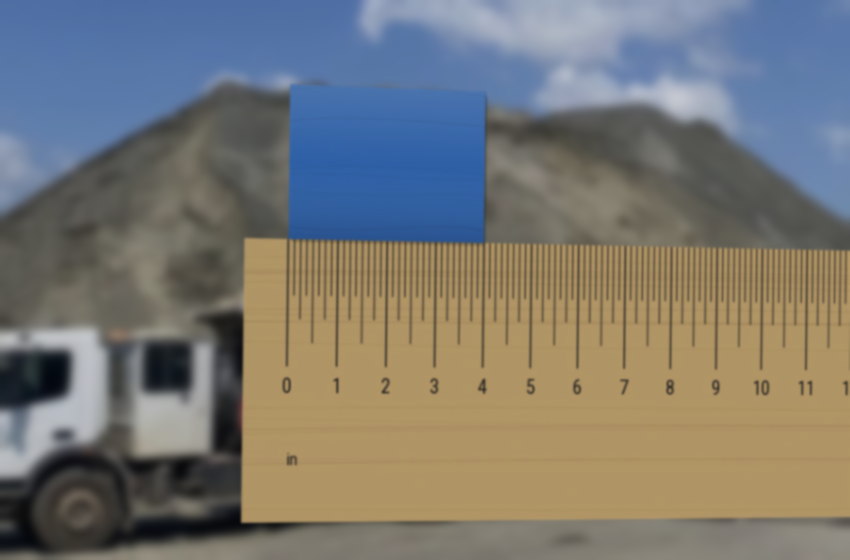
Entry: 4in
